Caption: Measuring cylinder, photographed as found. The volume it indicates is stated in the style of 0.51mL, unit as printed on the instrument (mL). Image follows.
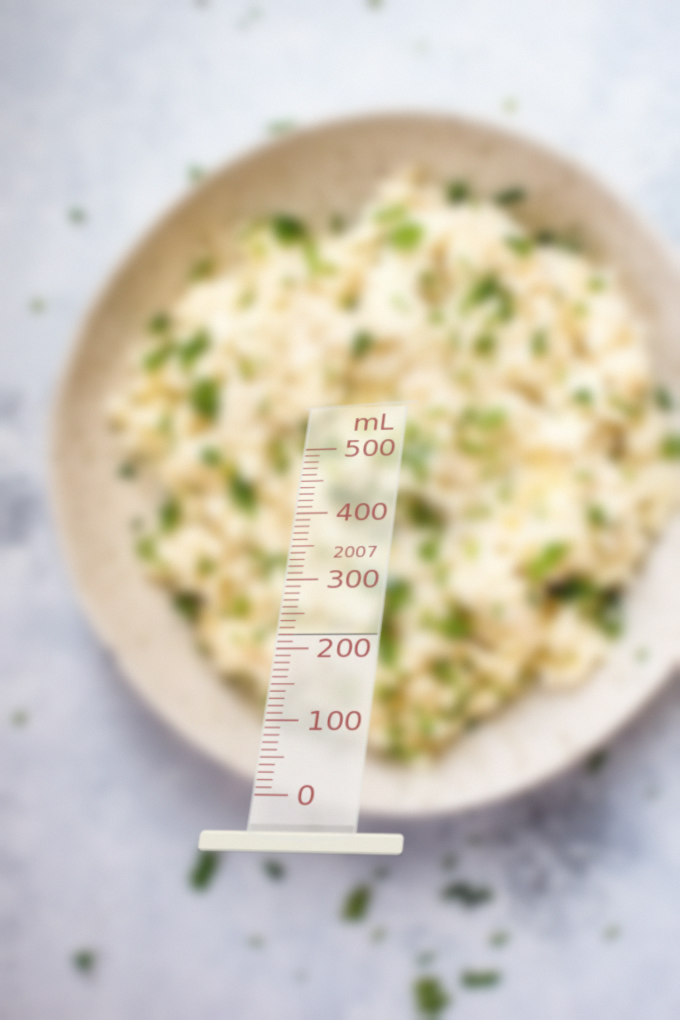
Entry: 220mL
